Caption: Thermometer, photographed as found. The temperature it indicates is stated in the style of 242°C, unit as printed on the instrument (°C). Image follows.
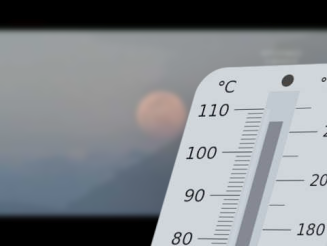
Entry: 107°C
